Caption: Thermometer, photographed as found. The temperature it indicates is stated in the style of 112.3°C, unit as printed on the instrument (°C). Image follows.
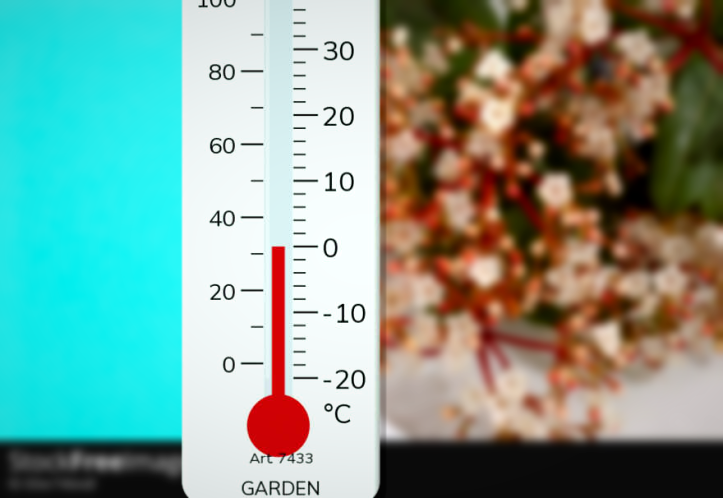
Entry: 0°C
